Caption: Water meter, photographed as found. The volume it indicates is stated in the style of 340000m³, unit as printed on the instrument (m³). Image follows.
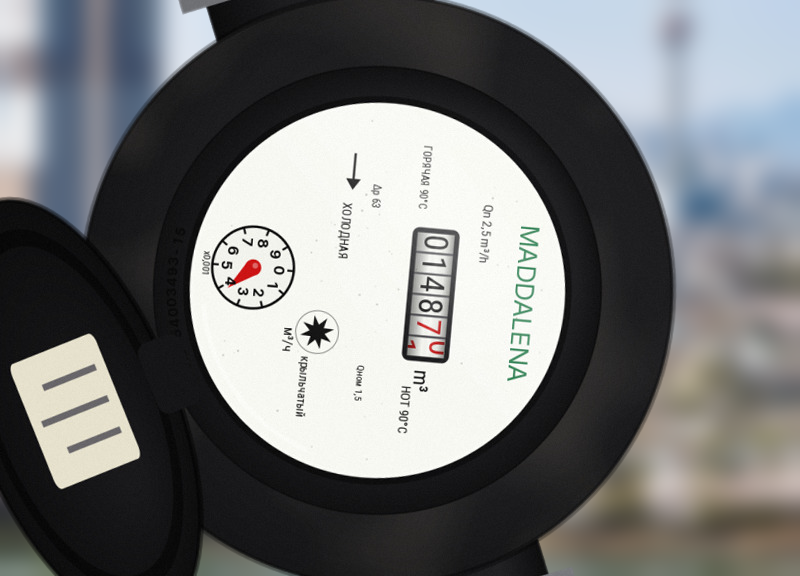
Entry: 148.703m³
